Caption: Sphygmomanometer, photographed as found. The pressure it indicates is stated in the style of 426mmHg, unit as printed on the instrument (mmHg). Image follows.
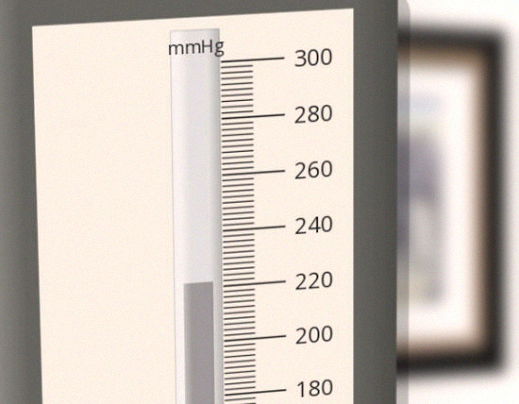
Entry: 222mmHg
